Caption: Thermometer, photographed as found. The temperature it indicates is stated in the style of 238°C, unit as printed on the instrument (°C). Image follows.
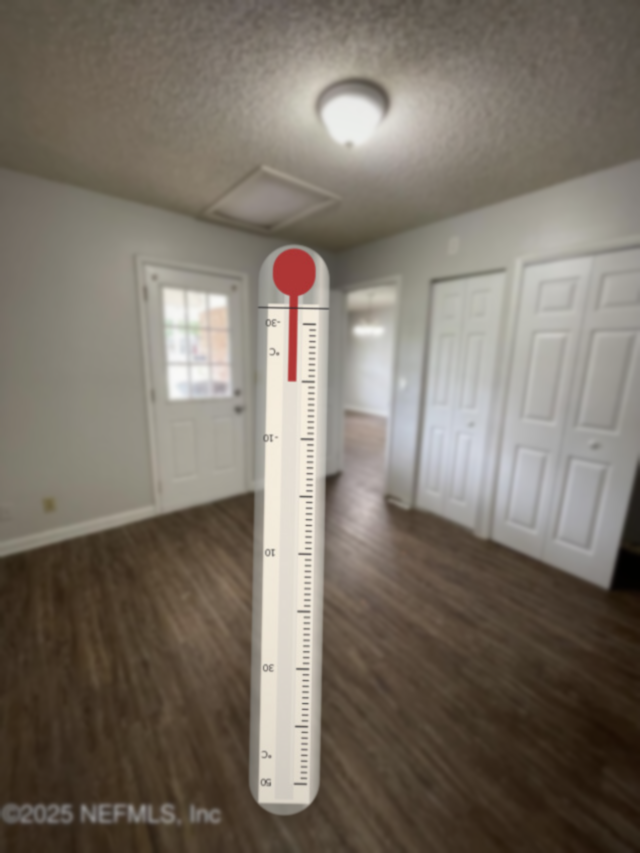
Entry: -20°C
